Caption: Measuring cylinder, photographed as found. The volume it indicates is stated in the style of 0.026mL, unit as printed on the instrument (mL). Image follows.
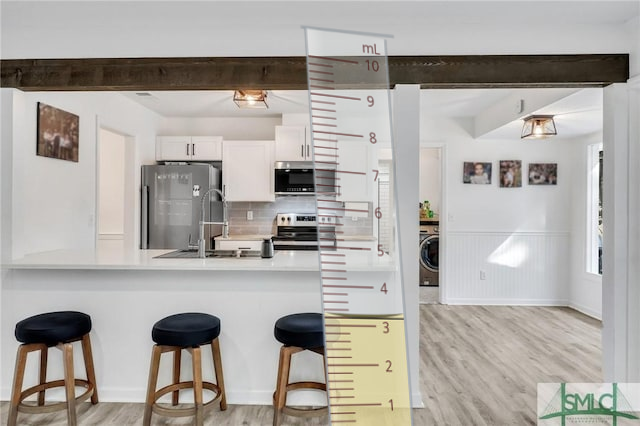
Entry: 3.2mL
